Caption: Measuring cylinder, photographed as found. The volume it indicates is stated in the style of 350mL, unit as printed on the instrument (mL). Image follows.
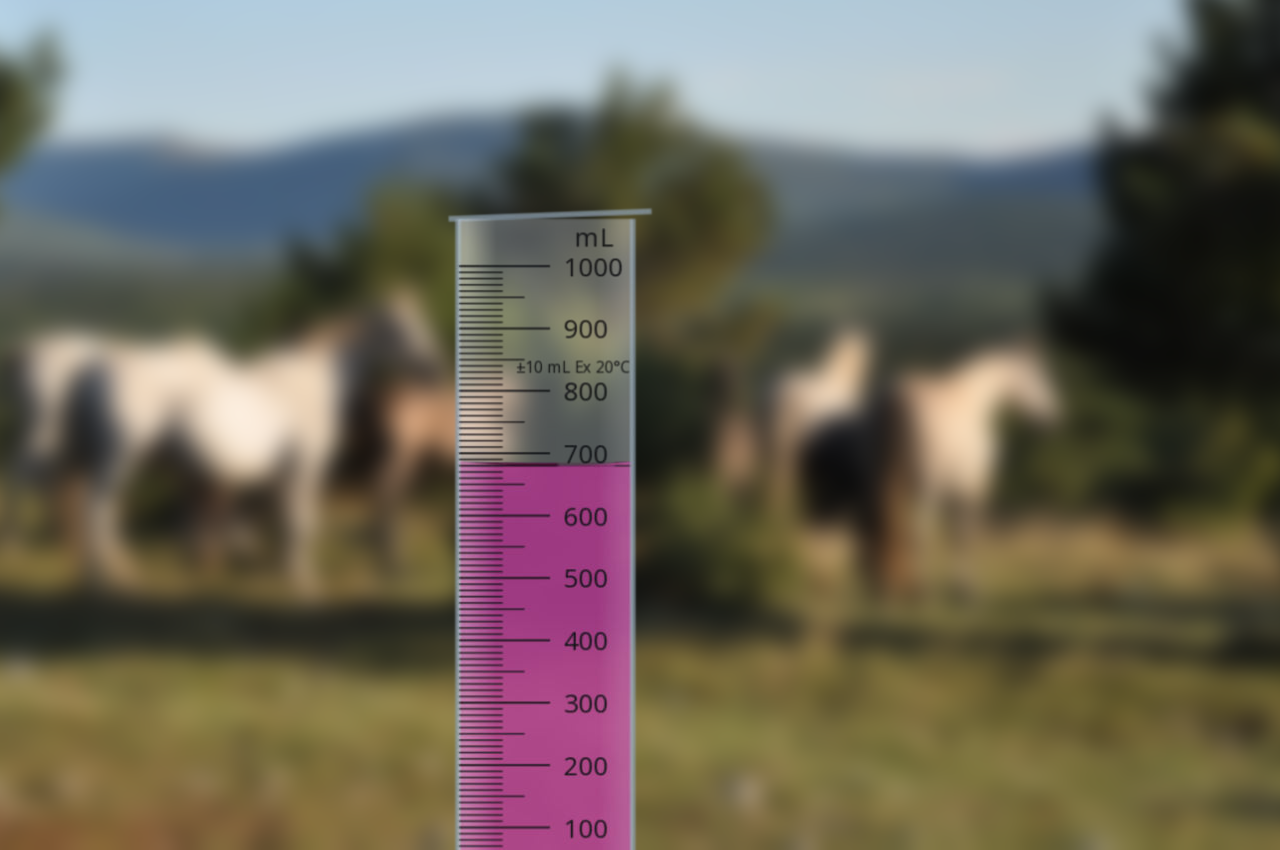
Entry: 680mL
